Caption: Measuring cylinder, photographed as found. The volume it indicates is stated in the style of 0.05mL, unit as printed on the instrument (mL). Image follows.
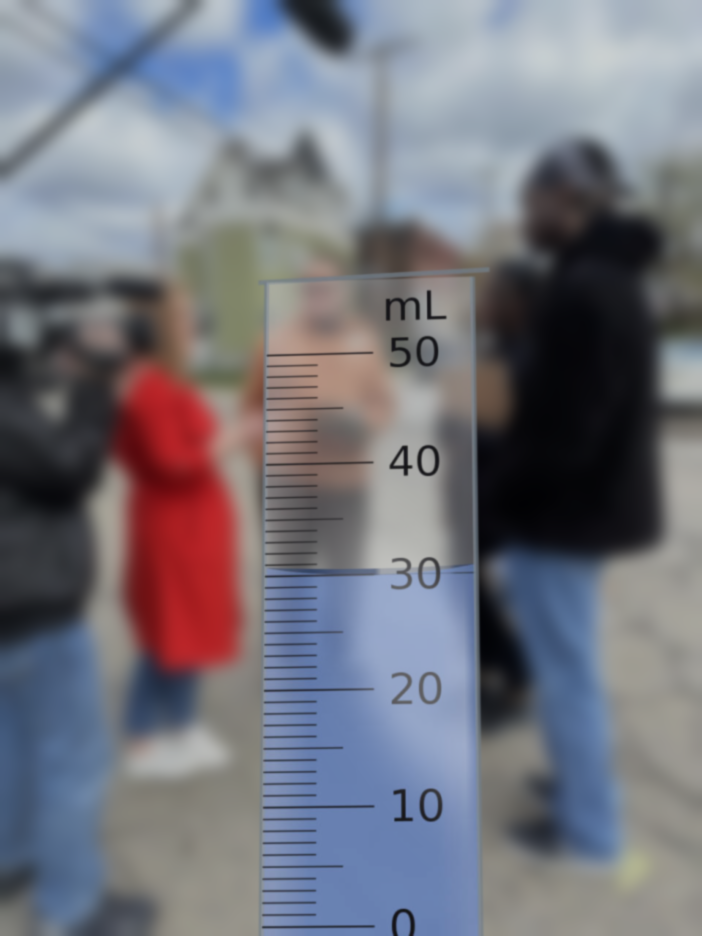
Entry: 30mL
